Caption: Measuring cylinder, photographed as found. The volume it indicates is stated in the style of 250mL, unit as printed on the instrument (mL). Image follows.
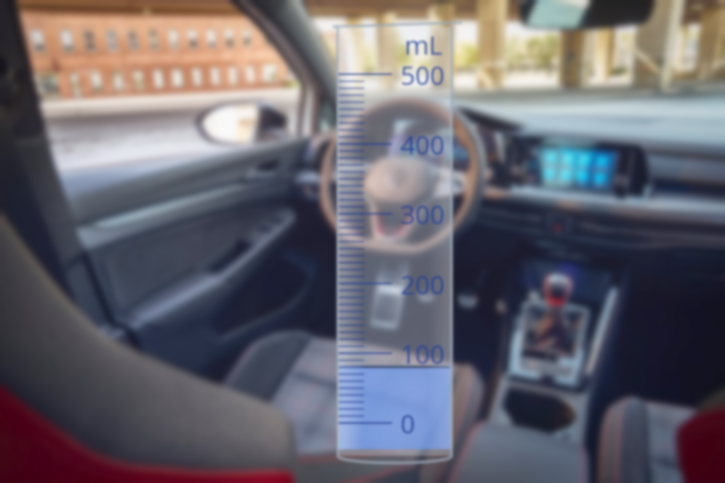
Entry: 80mL
